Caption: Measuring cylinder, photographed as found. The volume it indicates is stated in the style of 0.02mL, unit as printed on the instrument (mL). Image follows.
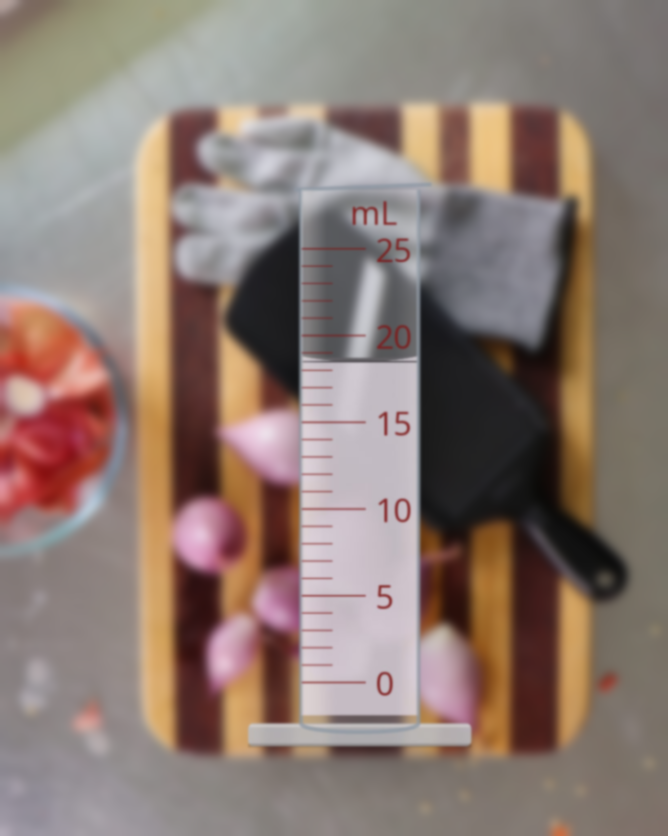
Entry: 18.5mL
